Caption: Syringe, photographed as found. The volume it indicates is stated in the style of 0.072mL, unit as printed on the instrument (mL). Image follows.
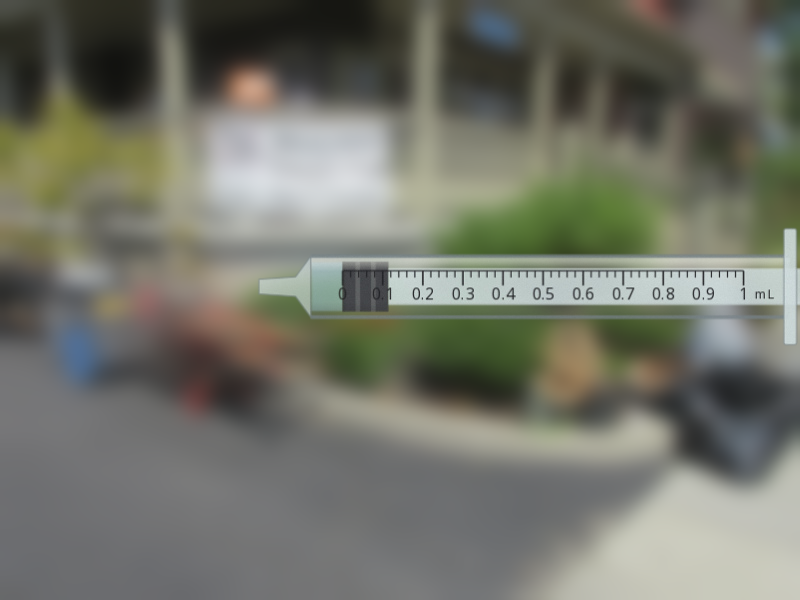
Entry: 0mL
